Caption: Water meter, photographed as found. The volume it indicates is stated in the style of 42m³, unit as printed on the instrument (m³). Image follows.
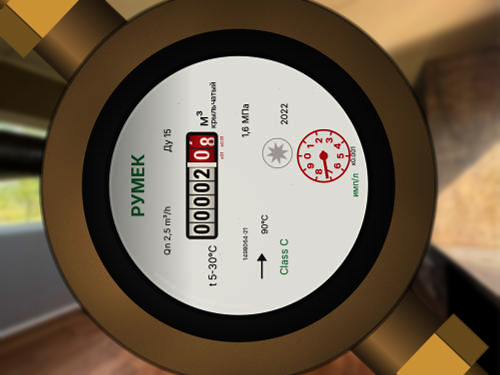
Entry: 2.077m³
